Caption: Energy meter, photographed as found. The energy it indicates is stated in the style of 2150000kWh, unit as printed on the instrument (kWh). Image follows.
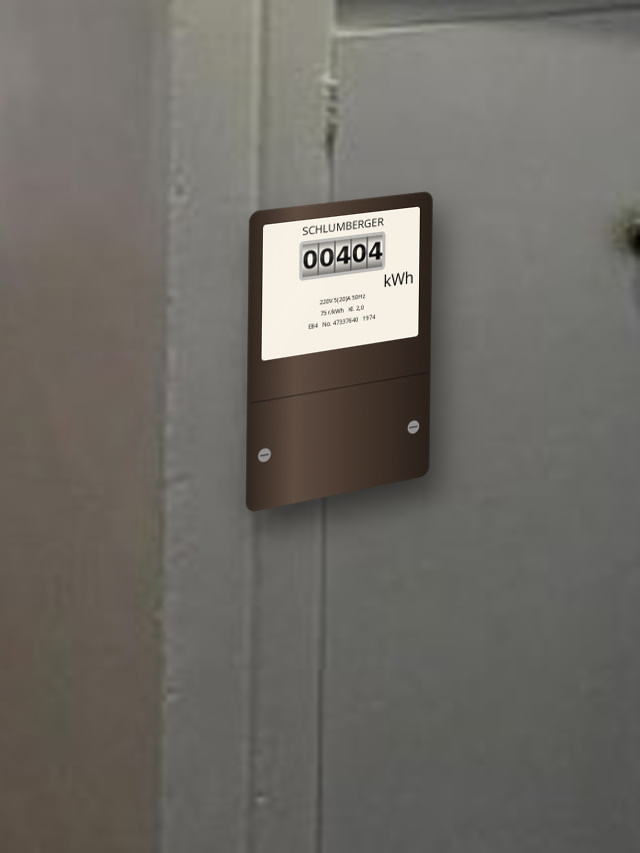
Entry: 404kWh
